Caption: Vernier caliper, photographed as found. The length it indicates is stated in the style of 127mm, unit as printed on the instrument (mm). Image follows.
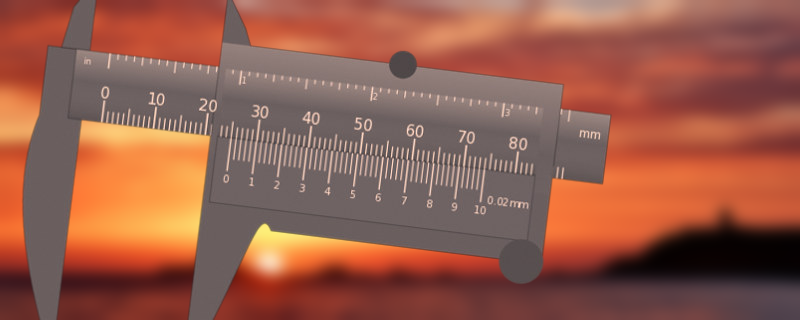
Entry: 25.0mm
